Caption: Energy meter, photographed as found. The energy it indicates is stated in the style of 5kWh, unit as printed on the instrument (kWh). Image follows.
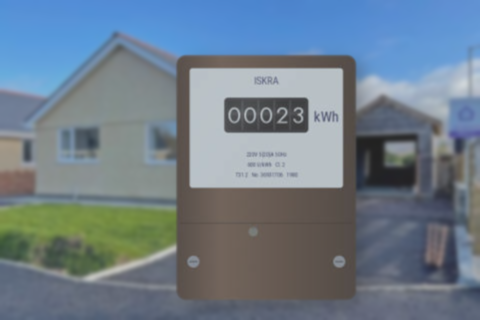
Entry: 23kWh
